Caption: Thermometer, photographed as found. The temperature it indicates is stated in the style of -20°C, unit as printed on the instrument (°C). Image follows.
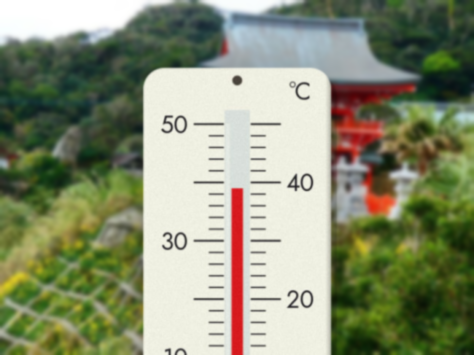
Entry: 39°C
